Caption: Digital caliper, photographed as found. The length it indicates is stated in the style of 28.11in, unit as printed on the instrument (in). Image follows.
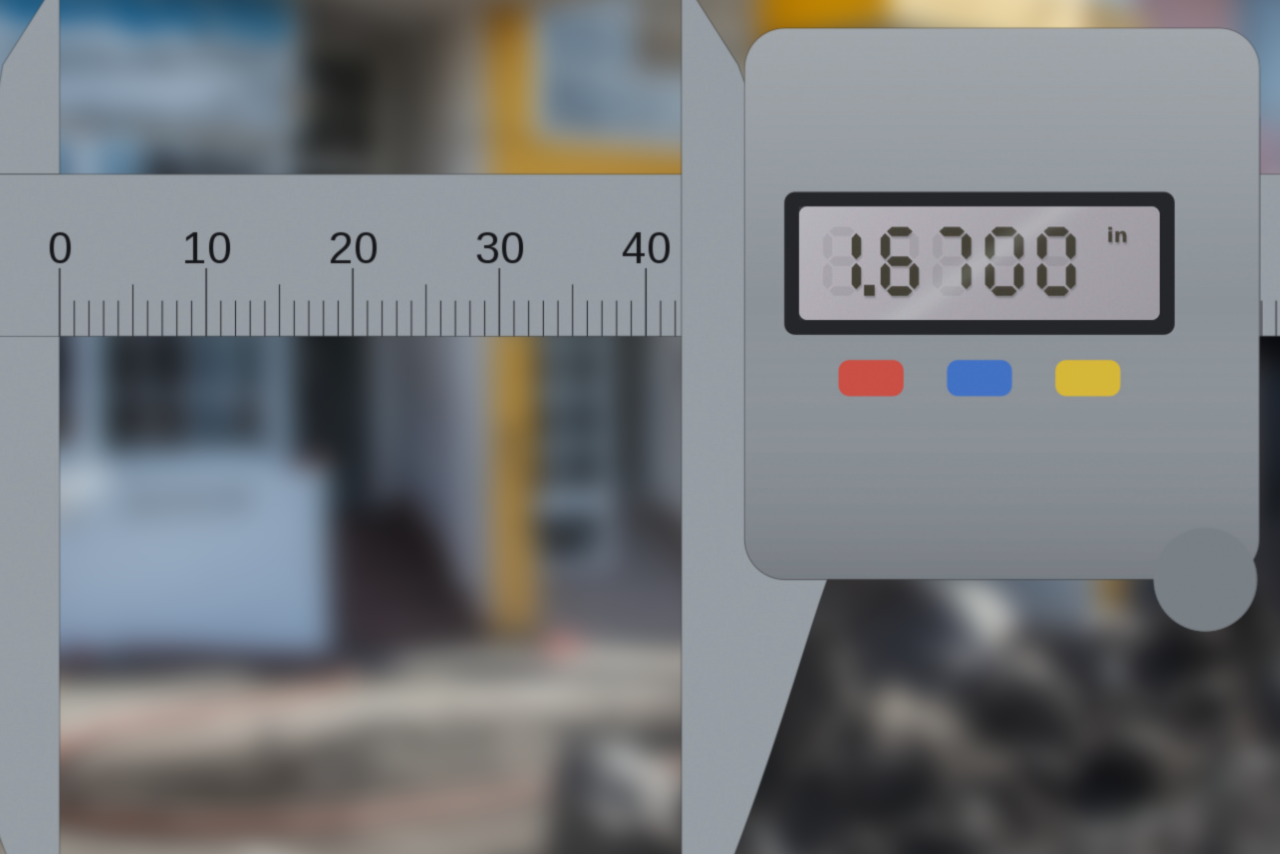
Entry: 1.6700in
